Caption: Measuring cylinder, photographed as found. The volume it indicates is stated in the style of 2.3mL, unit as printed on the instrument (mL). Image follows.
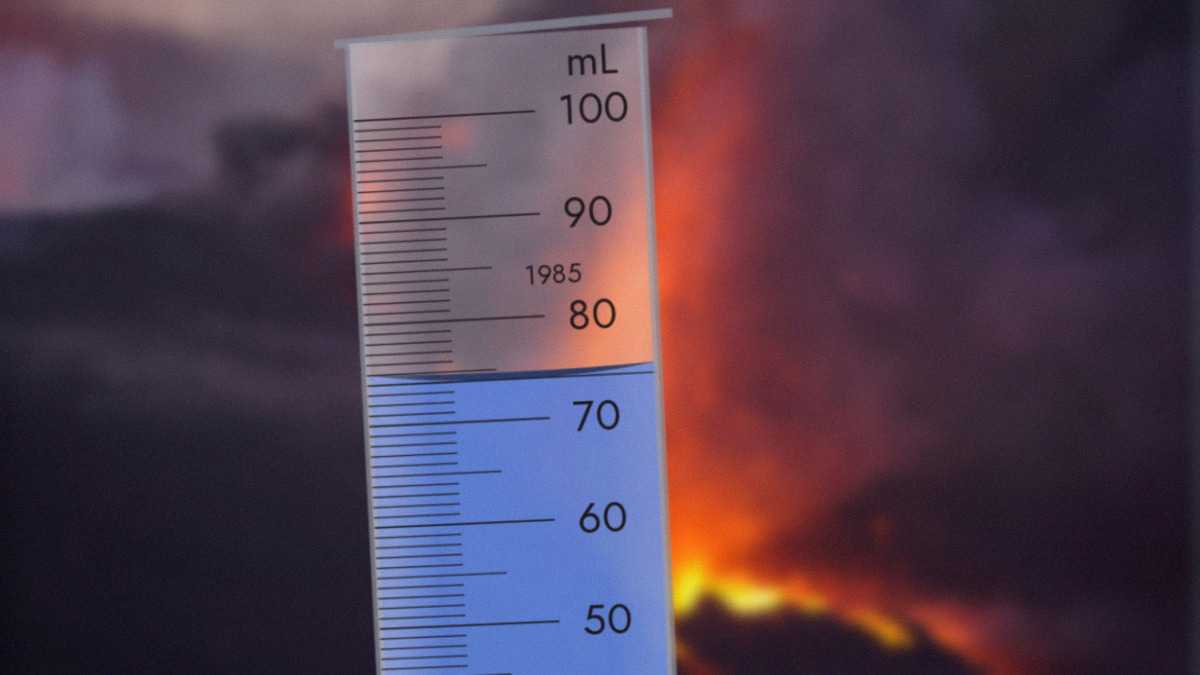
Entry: 74mL
